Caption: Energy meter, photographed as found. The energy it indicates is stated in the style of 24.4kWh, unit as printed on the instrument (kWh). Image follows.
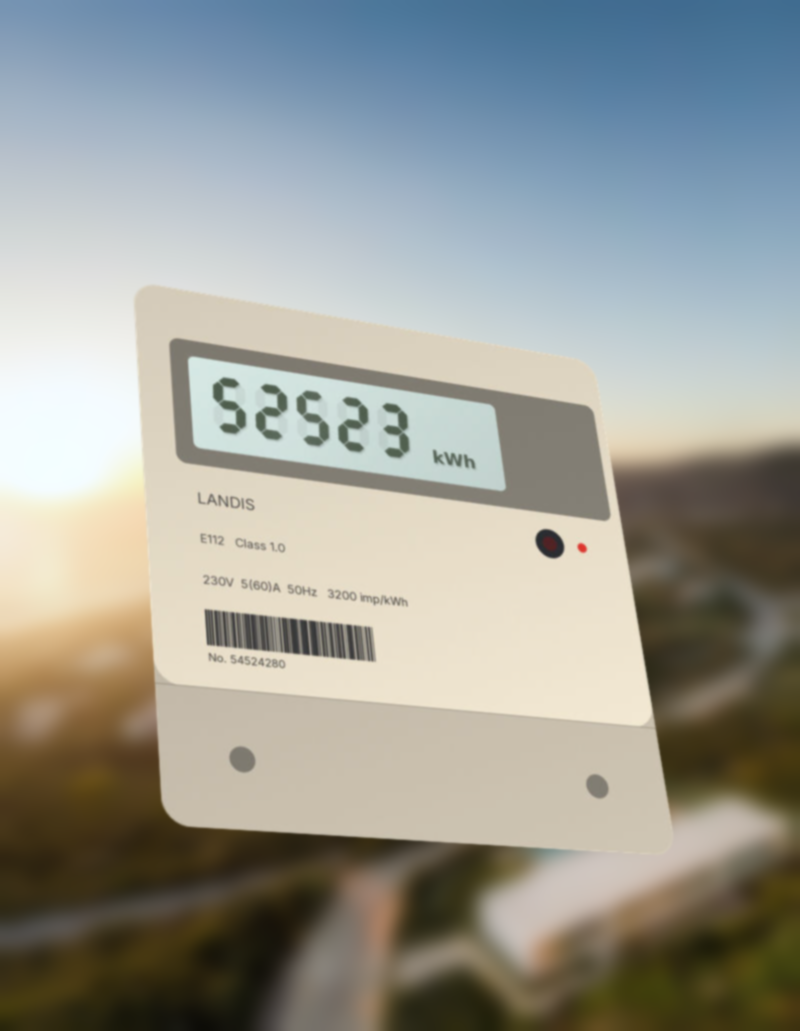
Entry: 52523kWh
